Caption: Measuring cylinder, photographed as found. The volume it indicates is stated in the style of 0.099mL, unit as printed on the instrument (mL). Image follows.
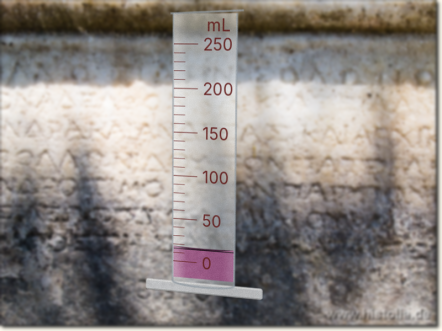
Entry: 15mL
